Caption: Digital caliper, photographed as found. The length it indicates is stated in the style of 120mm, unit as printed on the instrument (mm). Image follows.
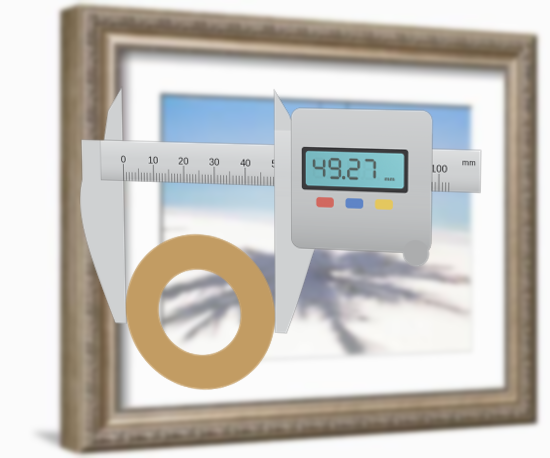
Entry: 49.27mm
